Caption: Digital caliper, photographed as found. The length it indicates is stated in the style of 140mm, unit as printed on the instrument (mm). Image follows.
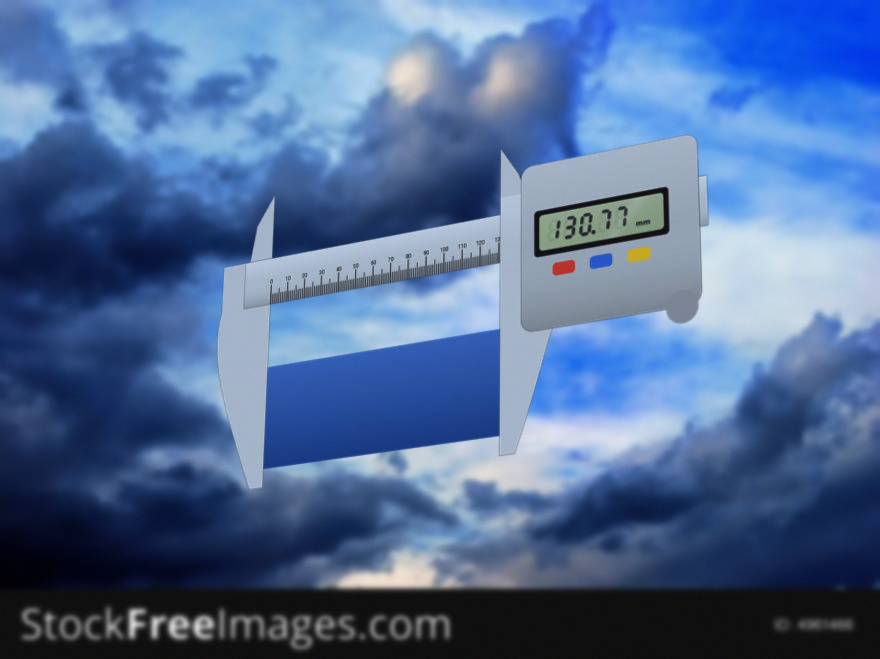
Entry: 130.77mm
